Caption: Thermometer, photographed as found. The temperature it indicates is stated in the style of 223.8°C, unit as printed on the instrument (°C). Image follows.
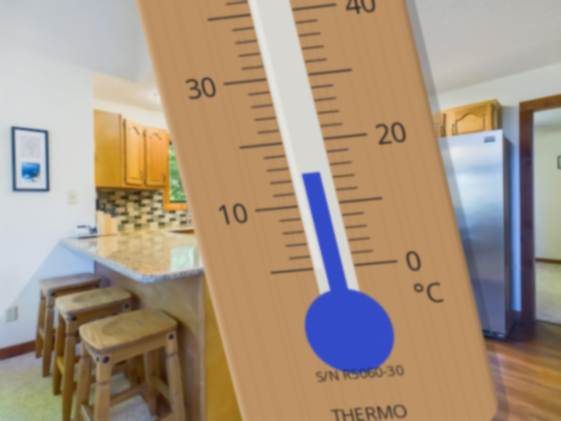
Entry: 15°C
